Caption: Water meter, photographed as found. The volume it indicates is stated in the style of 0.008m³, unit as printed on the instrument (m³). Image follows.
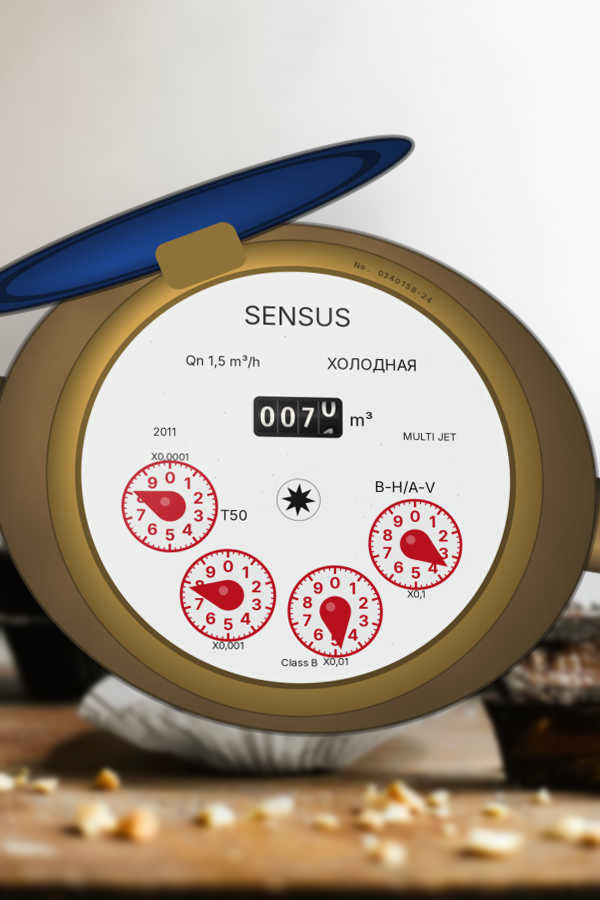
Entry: 70.3478m³
